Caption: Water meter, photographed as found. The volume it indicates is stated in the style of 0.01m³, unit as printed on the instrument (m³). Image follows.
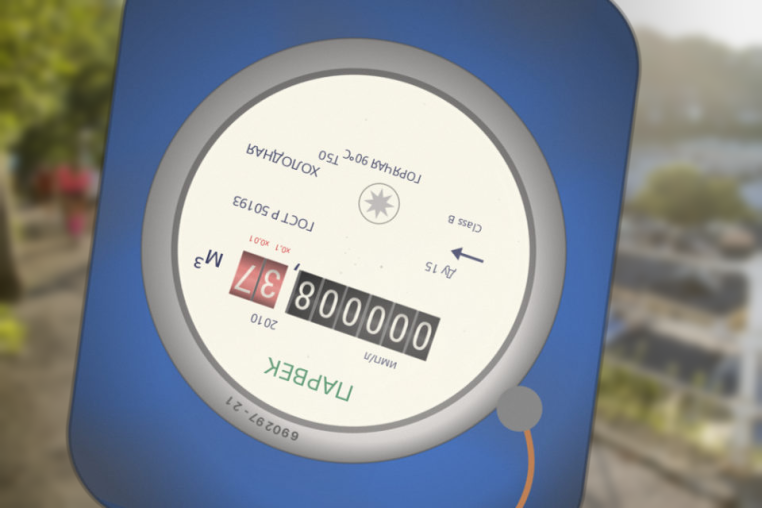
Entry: 8.37m³
